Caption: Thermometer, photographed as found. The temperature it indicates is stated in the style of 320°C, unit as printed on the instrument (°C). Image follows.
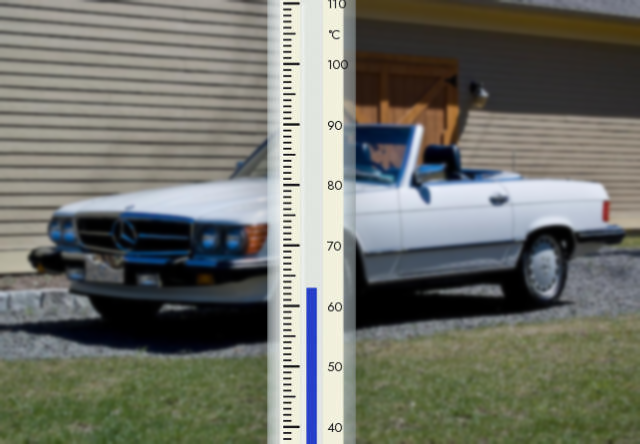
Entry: 63°C
